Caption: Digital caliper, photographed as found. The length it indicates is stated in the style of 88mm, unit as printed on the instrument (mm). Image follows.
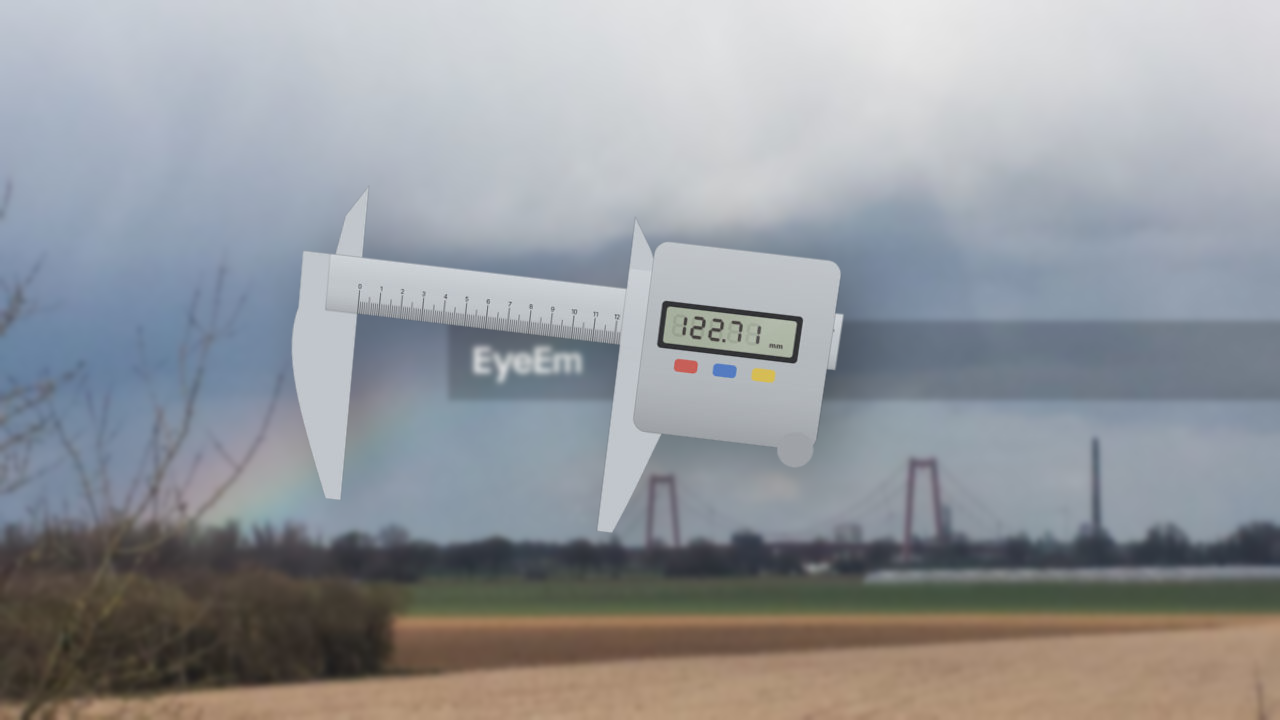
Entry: 122.71mm
